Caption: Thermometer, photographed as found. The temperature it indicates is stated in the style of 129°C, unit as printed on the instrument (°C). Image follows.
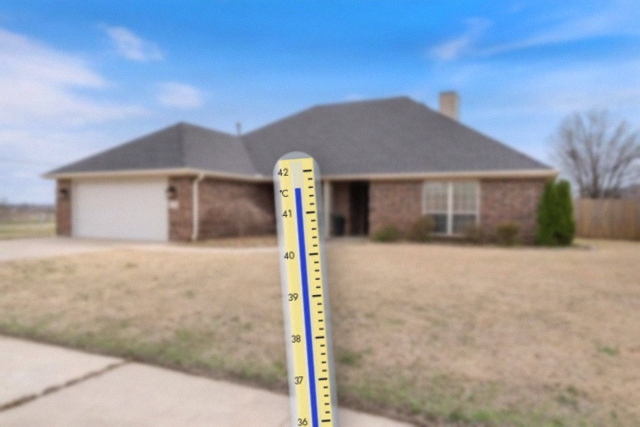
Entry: 41.6°C
